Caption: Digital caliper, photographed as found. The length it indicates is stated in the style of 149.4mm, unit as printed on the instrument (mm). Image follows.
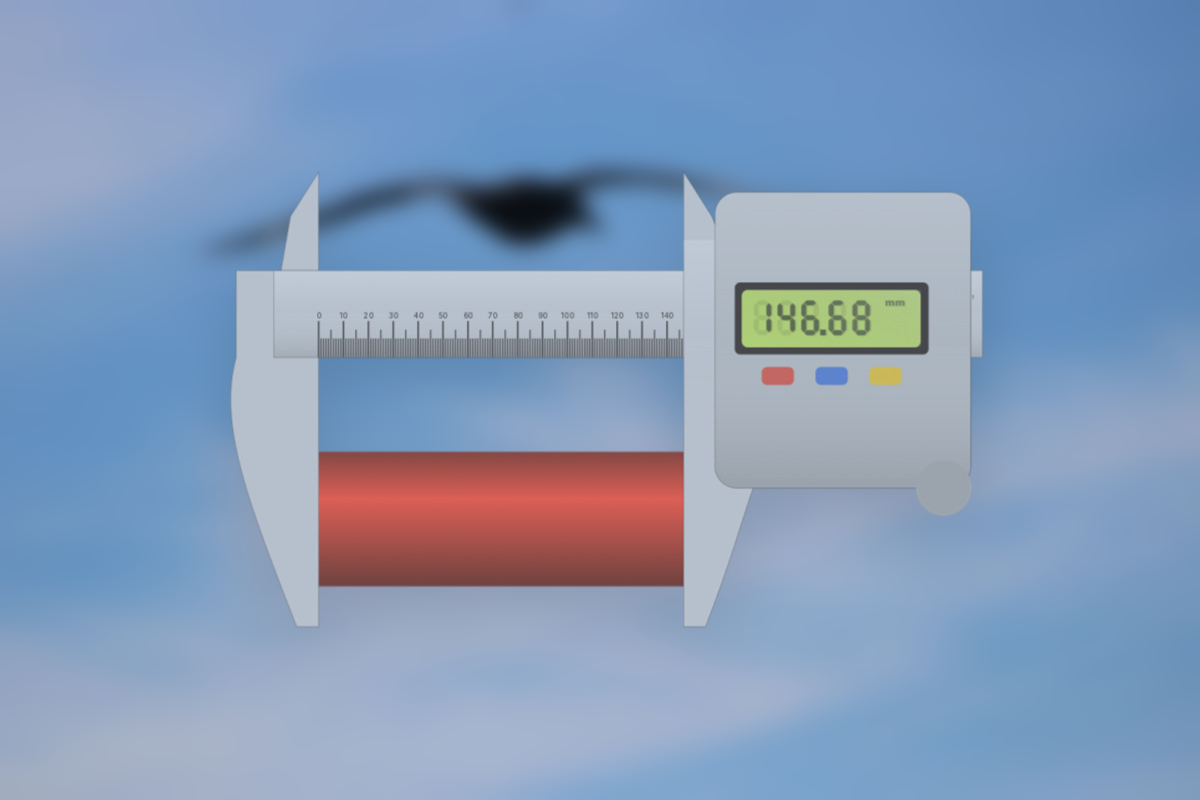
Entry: 146.68mm
